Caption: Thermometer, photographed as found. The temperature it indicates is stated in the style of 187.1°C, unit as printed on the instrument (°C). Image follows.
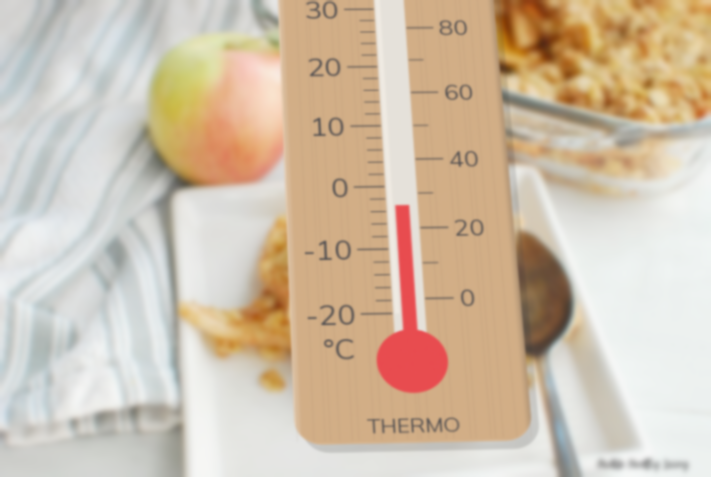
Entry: -3°C
